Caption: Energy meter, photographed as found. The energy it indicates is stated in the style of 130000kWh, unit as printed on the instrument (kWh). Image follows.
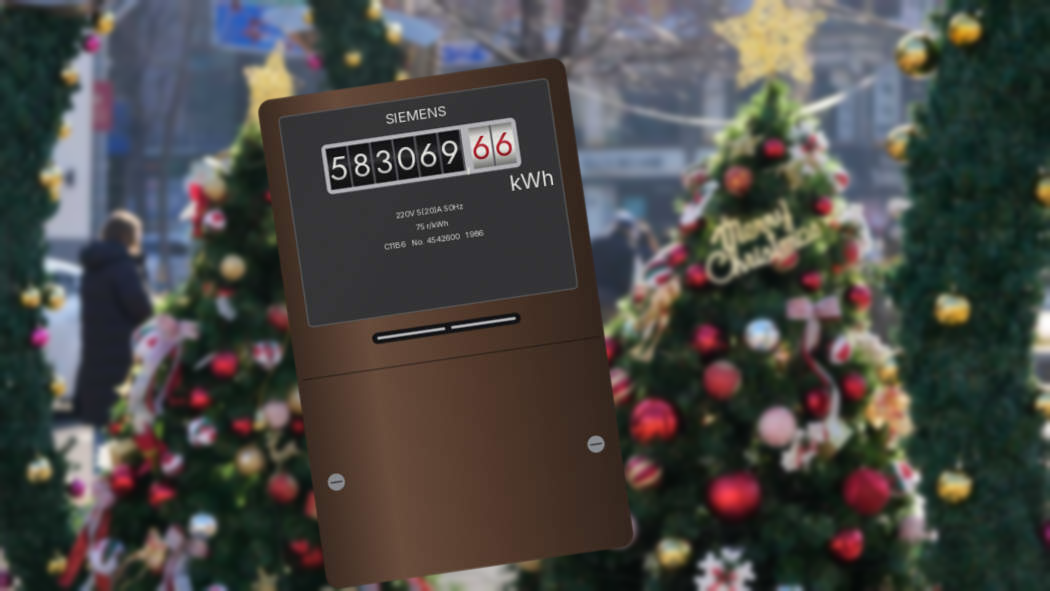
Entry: 583069.66kWh
